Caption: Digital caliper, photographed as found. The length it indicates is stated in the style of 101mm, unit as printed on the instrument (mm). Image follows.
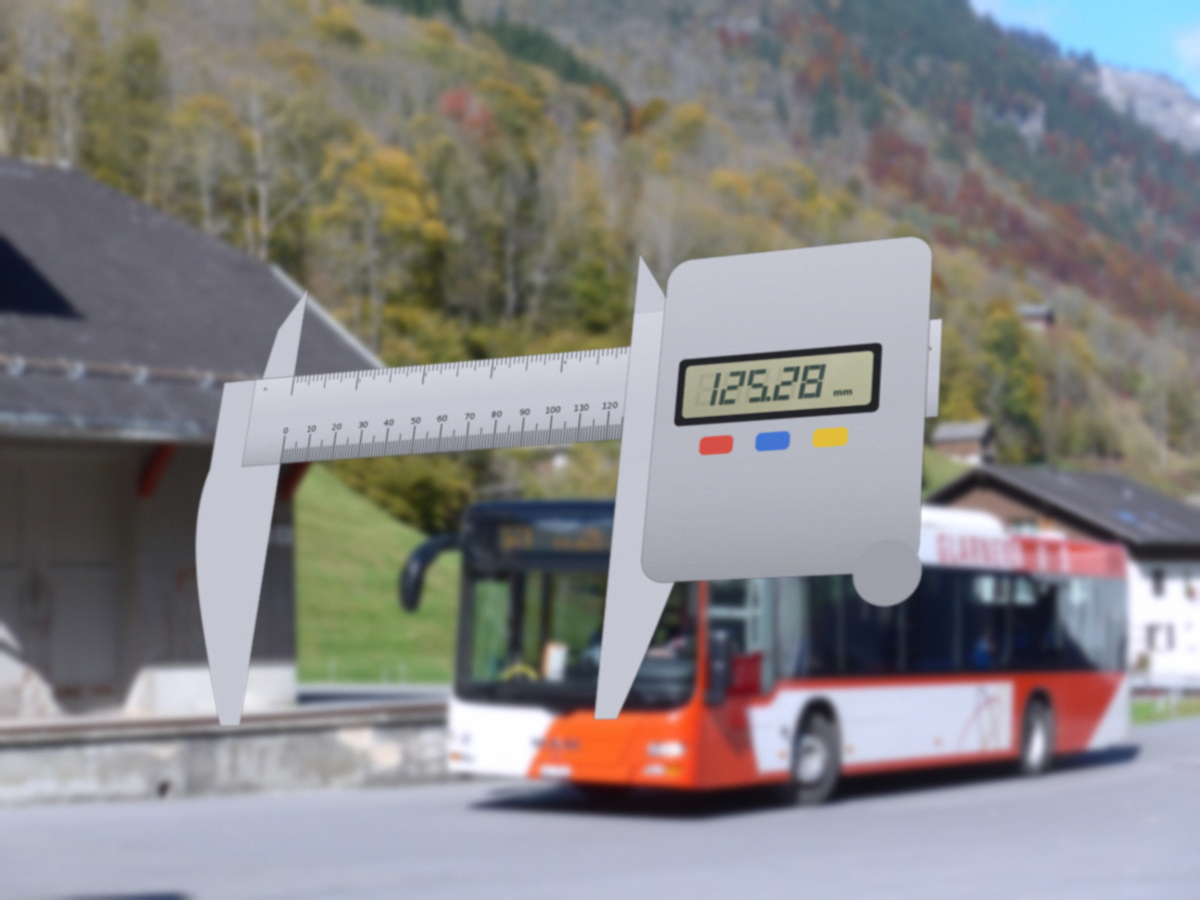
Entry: 125.28mm
